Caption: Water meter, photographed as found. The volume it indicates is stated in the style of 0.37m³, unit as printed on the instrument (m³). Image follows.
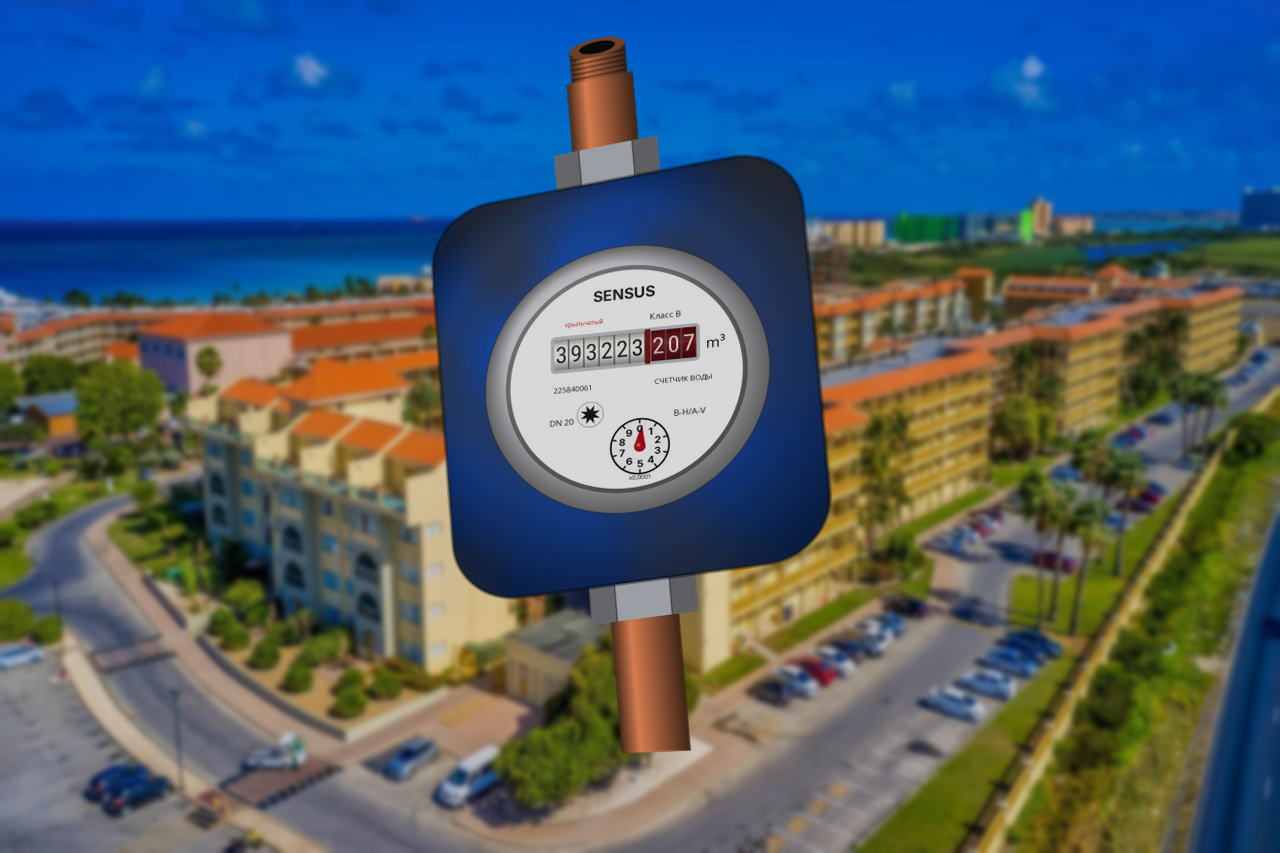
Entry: 393223.2070m³
